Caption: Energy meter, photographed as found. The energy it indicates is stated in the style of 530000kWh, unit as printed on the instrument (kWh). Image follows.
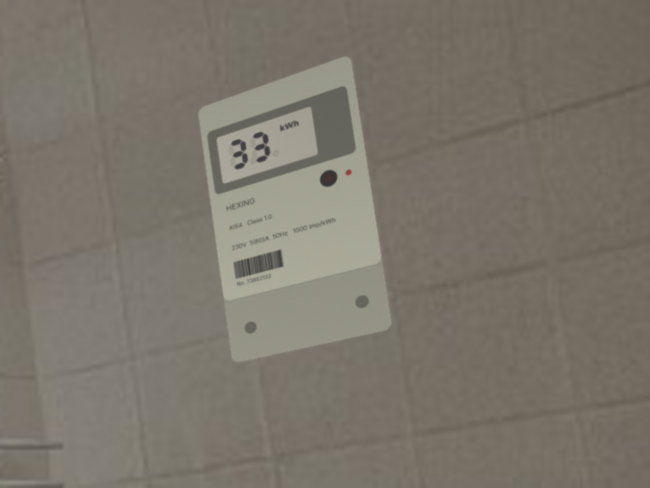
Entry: 33kWh
